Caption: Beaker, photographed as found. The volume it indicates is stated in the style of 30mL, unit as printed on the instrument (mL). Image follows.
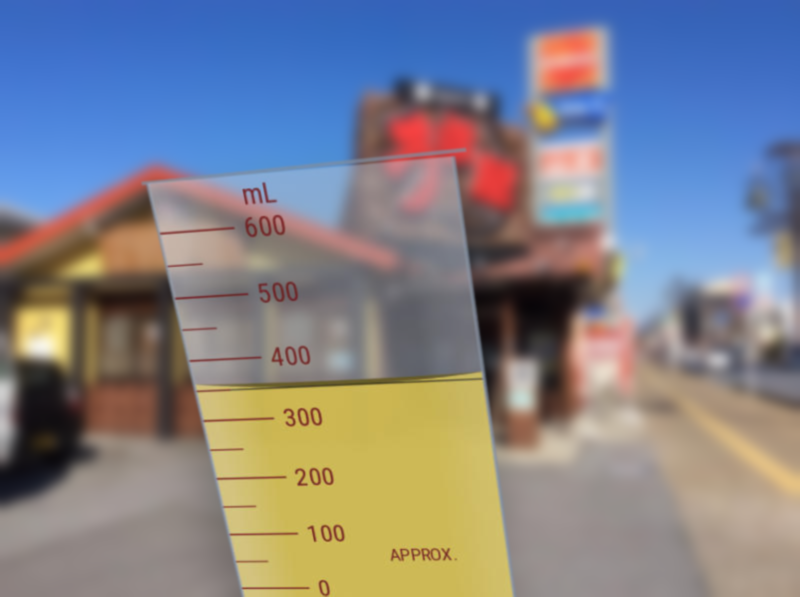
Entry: 350mL
